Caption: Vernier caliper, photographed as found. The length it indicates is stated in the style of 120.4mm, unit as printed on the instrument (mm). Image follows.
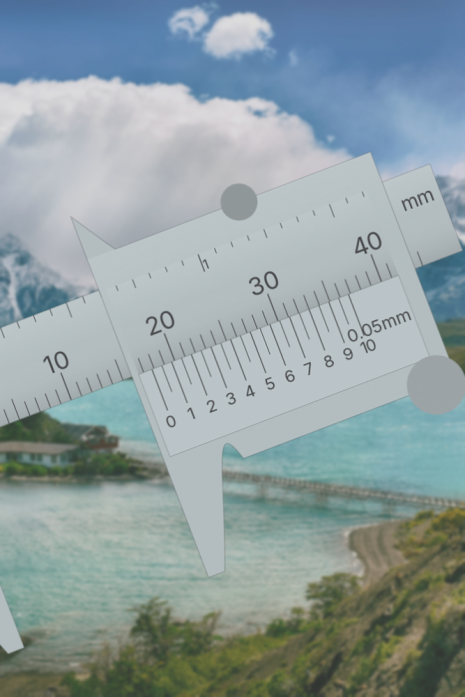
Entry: 17.8mm
